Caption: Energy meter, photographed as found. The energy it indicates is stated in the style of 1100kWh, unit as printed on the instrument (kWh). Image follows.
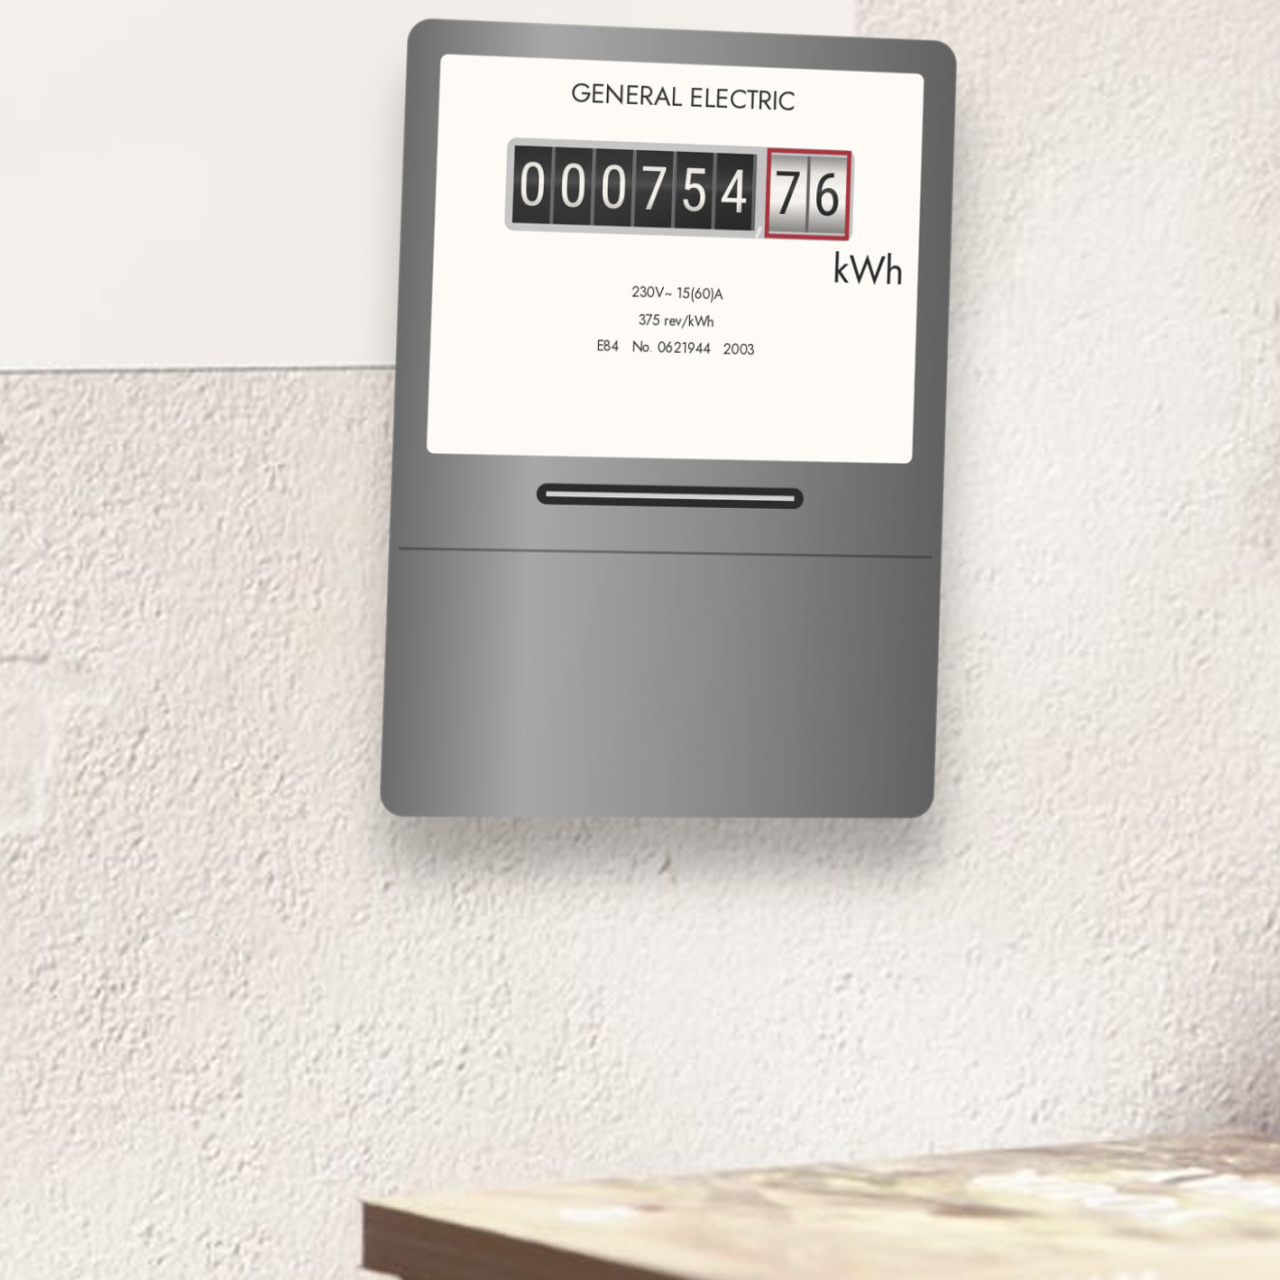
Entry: 754.76kWh
